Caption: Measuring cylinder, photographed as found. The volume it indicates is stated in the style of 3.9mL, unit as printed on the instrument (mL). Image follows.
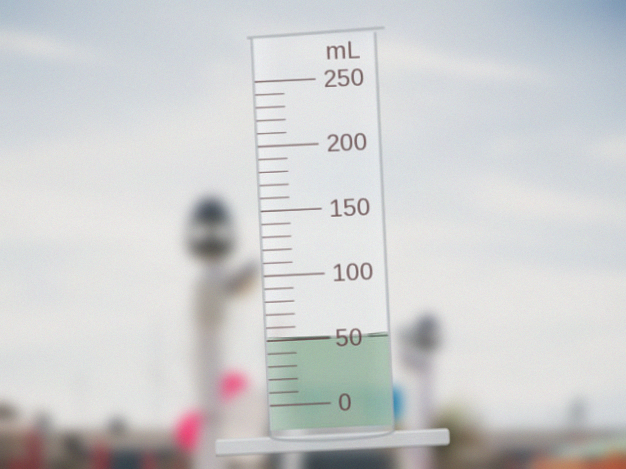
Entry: 50mL
